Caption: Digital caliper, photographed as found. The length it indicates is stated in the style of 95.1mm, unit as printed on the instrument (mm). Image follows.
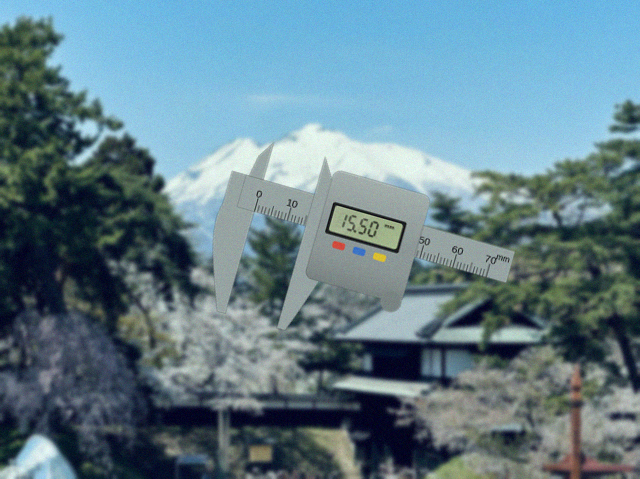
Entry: 15.50mm
